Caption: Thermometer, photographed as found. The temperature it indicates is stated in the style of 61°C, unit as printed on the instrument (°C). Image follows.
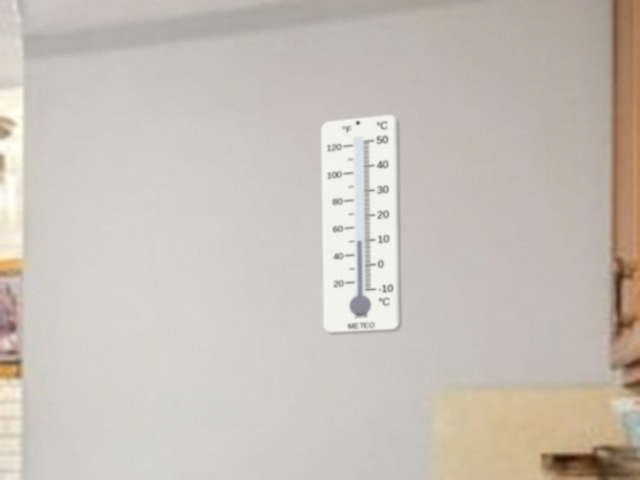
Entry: 10°C
